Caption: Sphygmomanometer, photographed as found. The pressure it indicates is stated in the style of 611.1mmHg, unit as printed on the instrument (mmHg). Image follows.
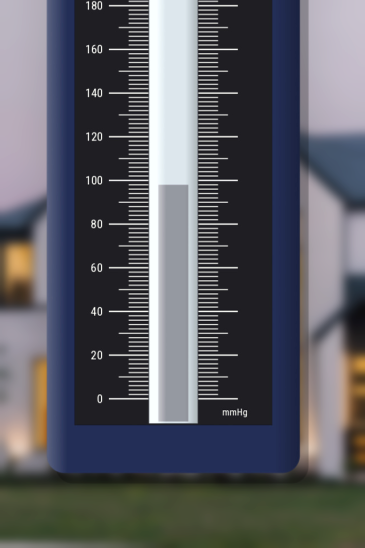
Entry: 98mmHg
